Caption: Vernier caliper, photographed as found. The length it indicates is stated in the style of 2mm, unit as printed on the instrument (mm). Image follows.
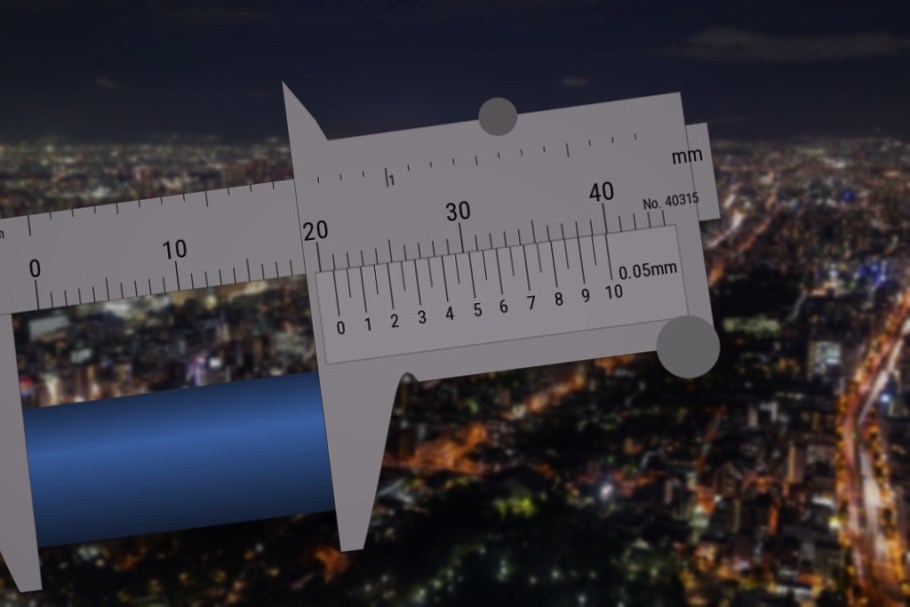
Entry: 20.9mm
